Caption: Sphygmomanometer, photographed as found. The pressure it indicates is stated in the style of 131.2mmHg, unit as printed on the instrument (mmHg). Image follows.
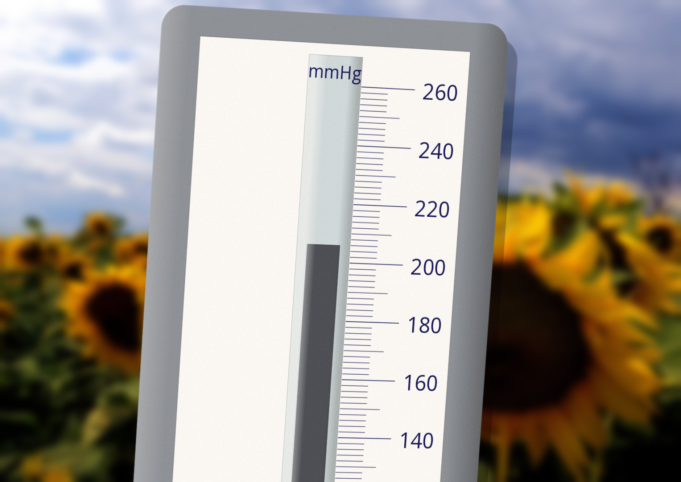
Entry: 206mmHg
